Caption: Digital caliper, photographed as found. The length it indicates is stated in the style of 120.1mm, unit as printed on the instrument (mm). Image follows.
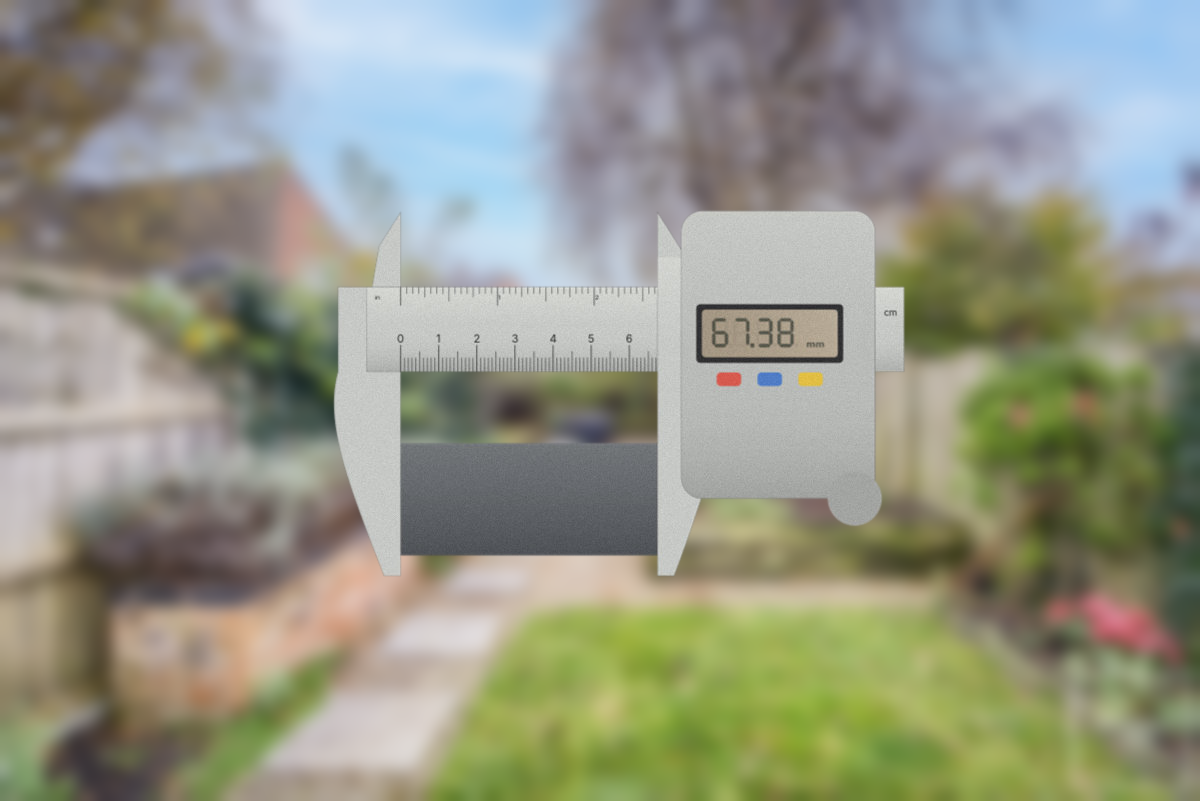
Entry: 67.38mm
